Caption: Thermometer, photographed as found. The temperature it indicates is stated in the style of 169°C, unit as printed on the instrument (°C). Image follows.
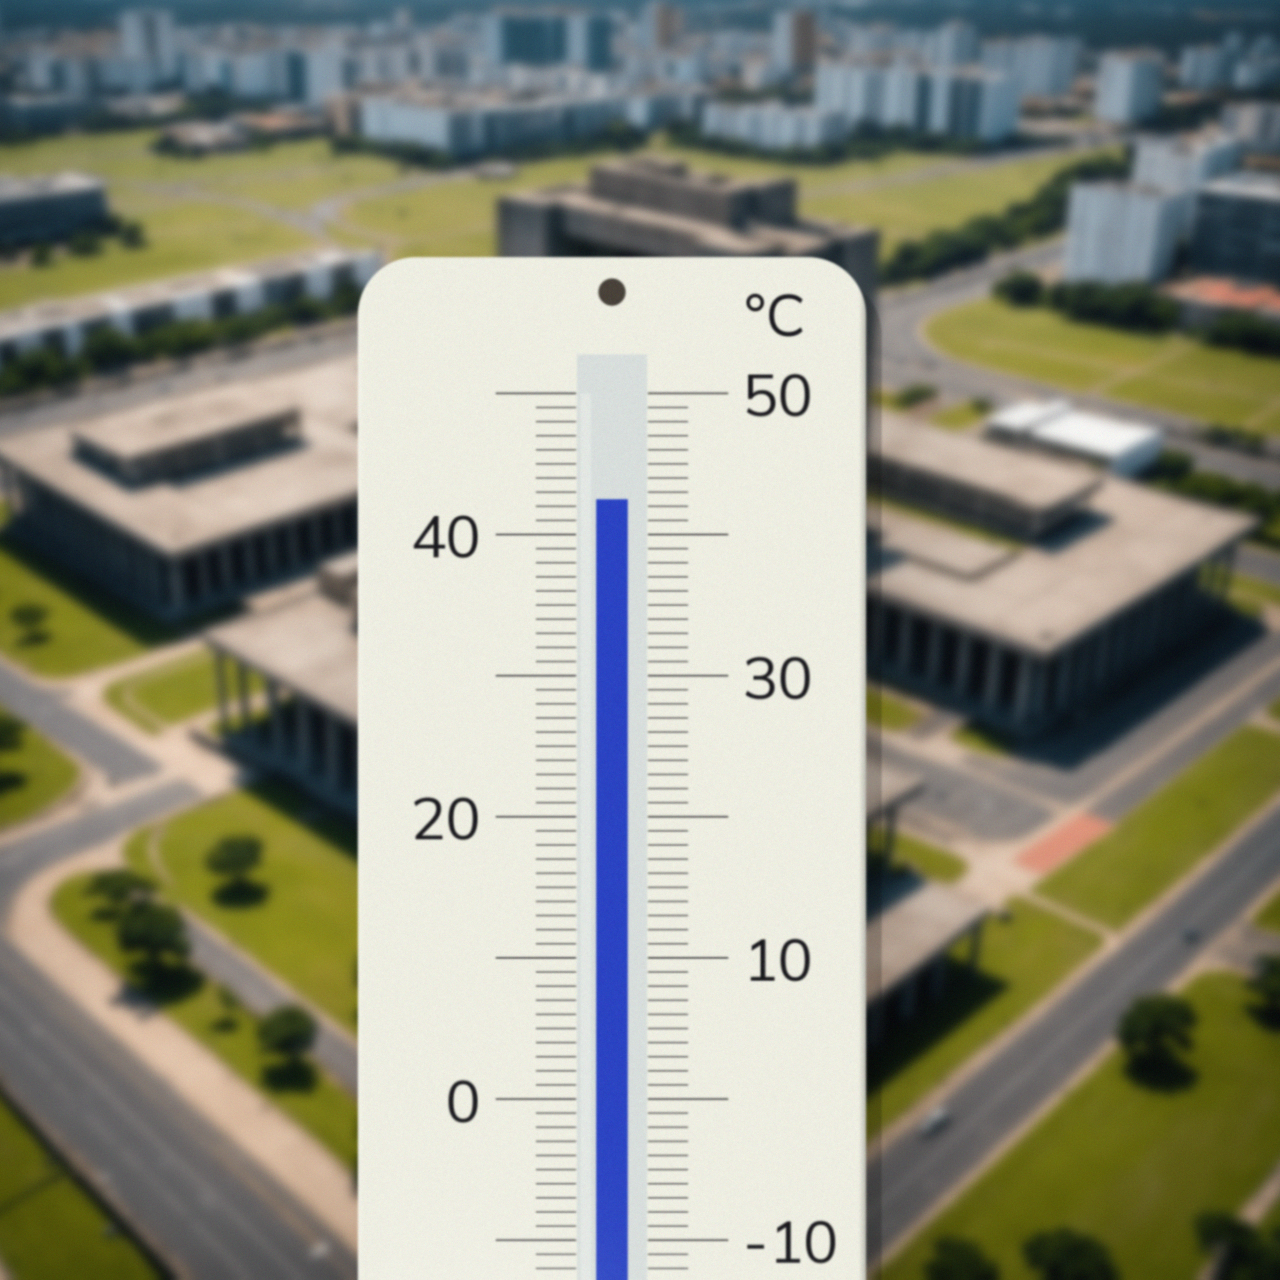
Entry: 42.5°C
